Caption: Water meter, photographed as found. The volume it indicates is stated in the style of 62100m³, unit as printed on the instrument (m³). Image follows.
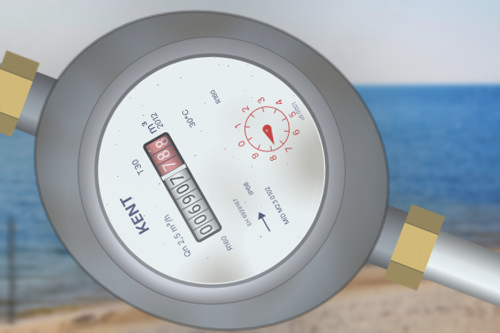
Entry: 6907.7877m³
